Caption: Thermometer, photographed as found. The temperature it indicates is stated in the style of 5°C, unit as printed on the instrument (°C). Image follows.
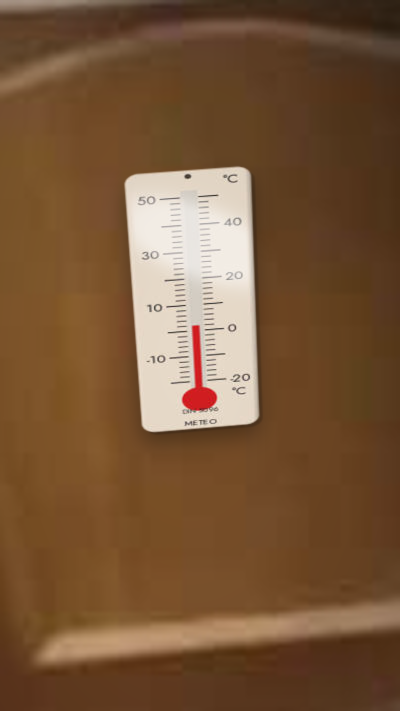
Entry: 2°C
